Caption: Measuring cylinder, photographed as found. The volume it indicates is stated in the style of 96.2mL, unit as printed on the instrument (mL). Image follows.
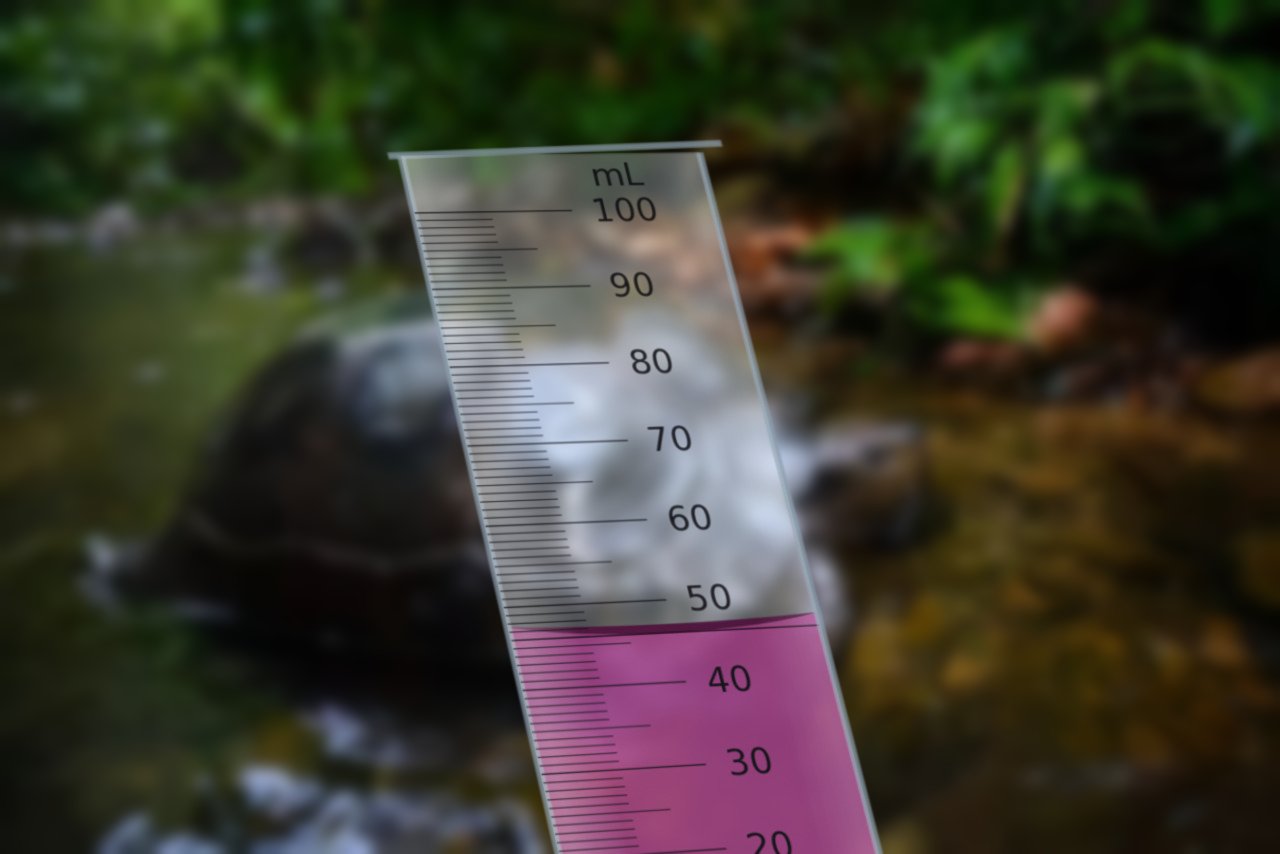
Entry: 46mL
